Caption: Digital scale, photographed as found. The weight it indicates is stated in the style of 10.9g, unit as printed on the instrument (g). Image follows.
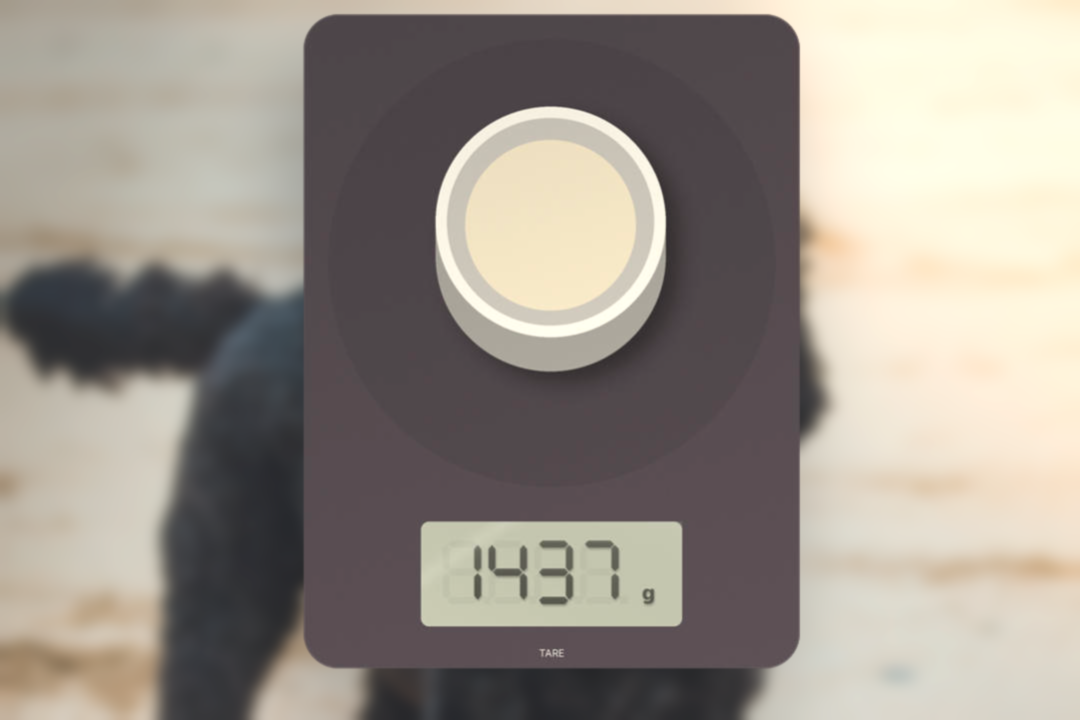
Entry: 1437g
